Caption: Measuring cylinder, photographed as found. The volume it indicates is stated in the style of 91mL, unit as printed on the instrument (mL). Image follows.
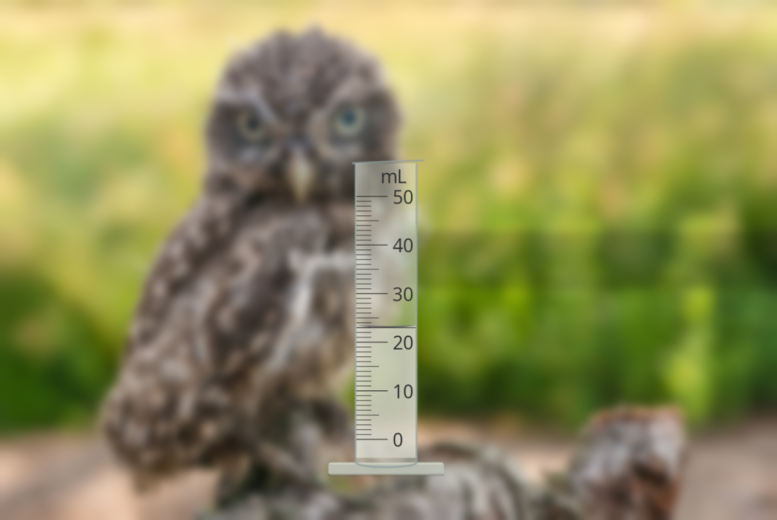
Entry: 23mL
